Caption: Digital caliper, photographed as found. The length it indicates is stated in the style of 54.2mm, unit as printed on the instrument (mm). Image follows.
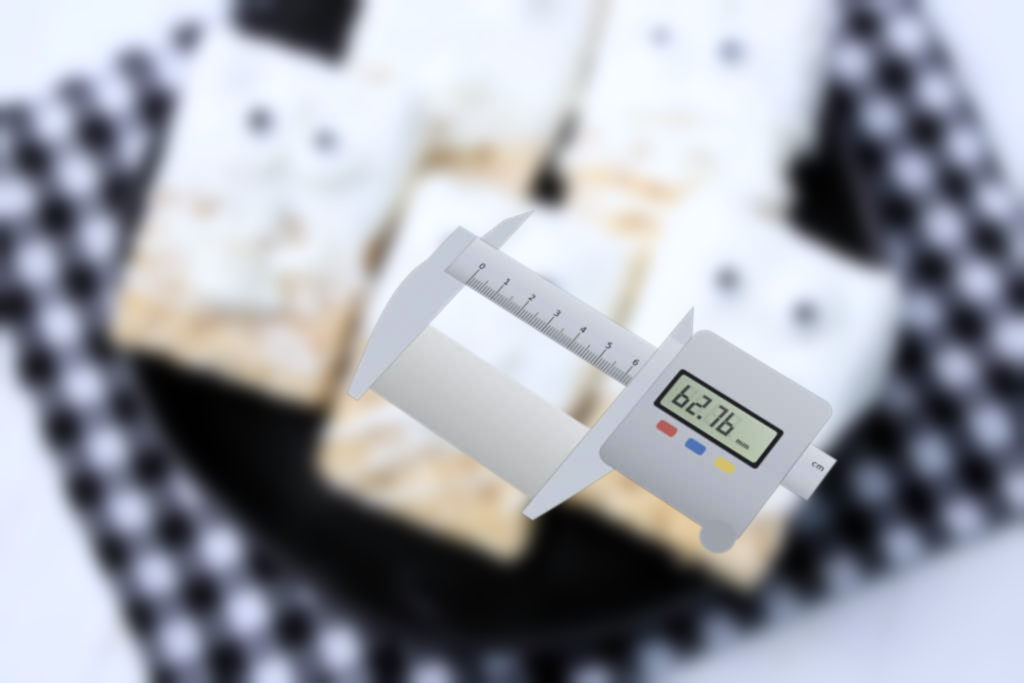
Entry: 62.76mm
